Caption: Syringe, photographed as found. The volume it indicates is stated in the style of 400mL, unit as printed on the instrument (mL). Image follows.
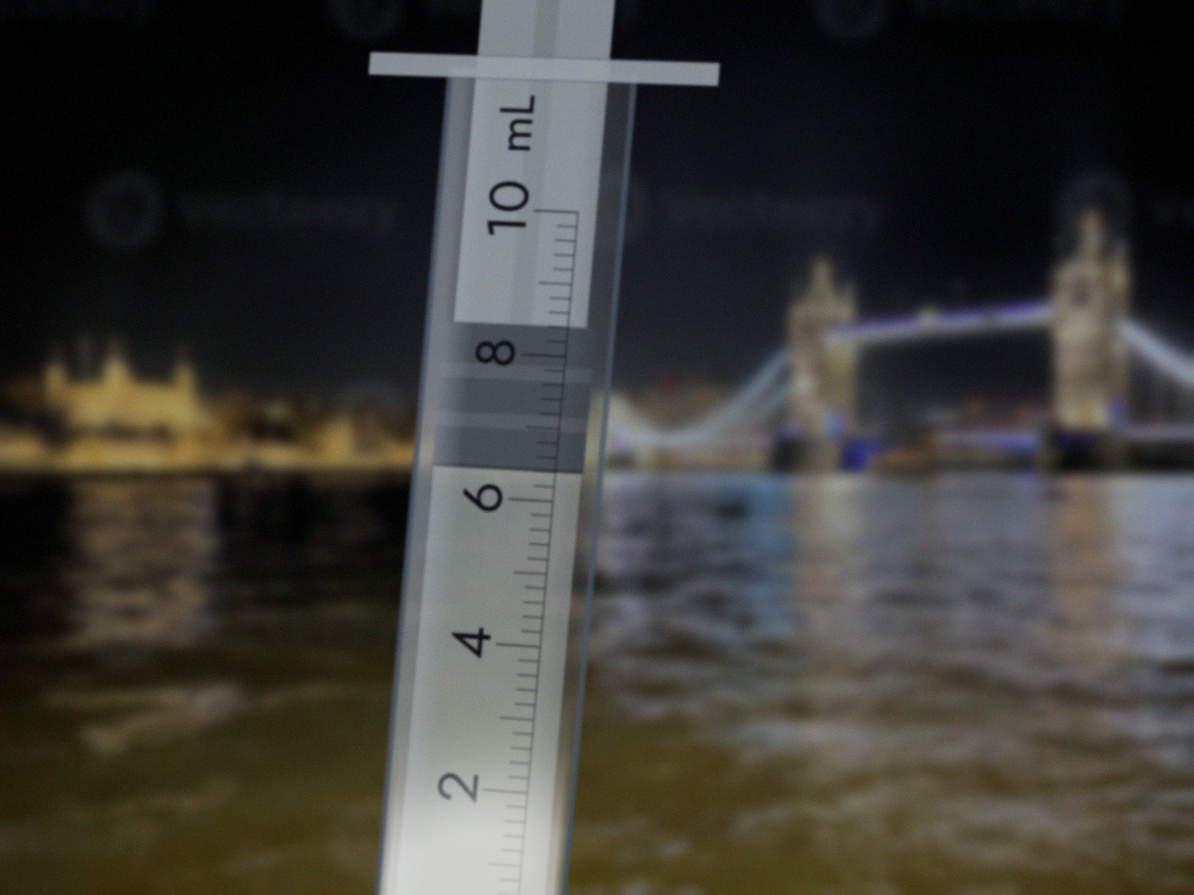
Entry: 6.4mL
